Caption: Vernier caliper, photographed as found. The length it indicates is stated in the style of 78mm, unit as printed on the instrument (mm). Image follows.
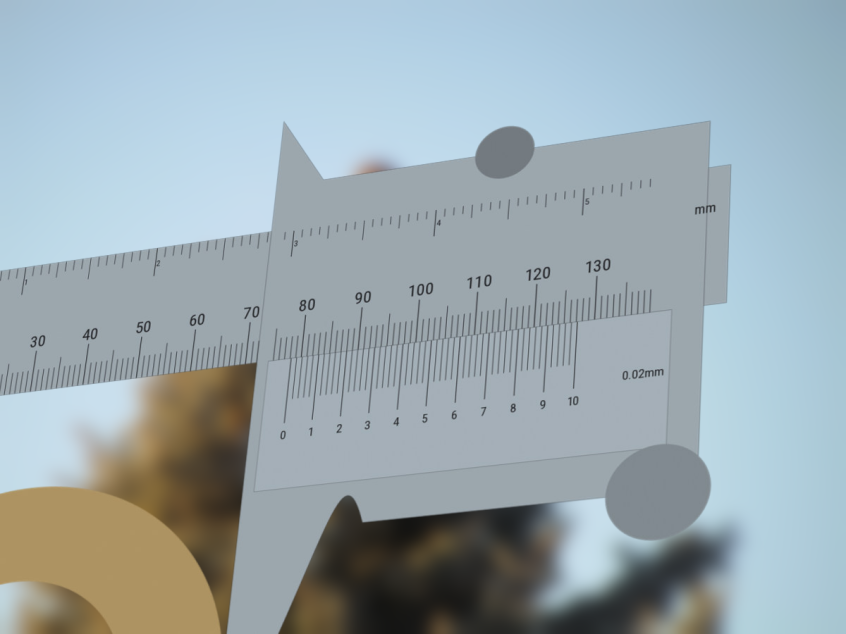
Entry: 78.2mm
